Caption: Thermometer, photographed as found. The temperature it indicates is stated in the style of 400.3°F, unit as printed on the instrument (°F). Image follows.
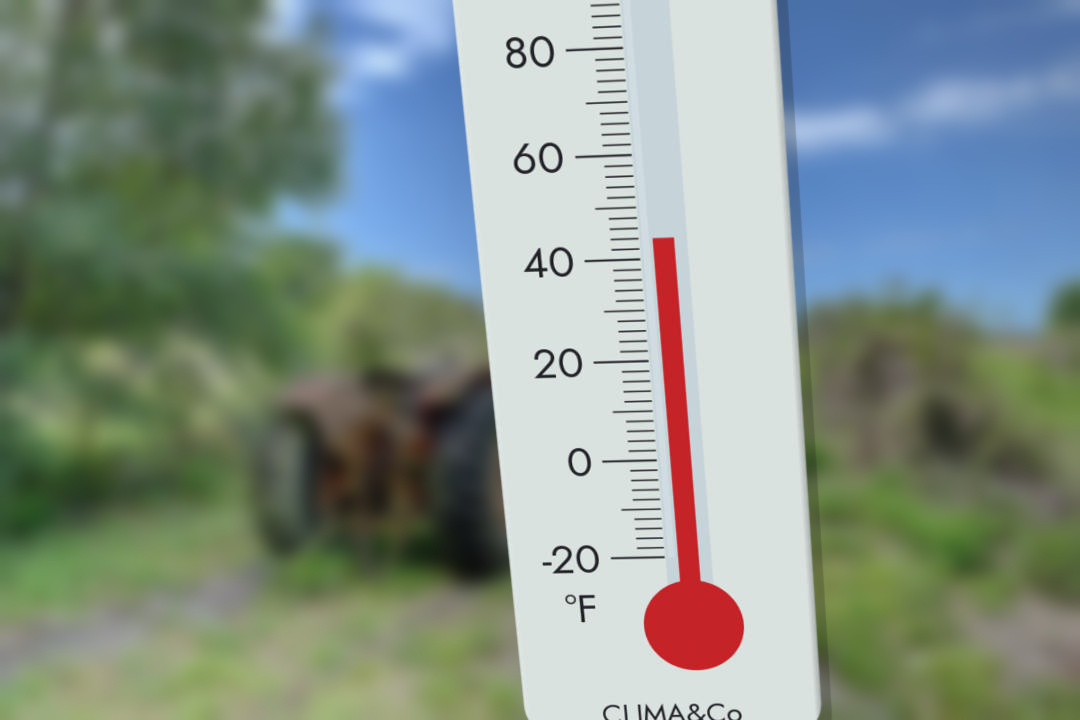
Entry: 44°F
